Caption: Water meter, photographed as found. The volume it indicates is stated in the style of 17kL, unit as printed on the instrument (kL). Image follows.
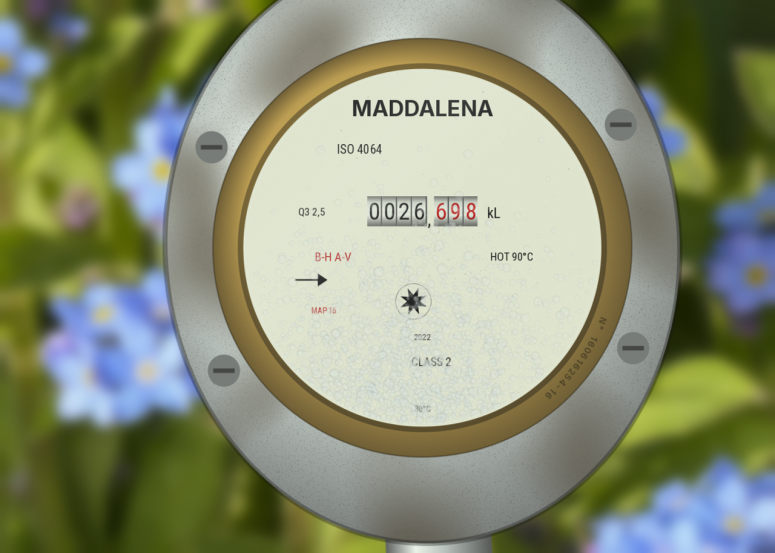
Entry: 26.698kL
